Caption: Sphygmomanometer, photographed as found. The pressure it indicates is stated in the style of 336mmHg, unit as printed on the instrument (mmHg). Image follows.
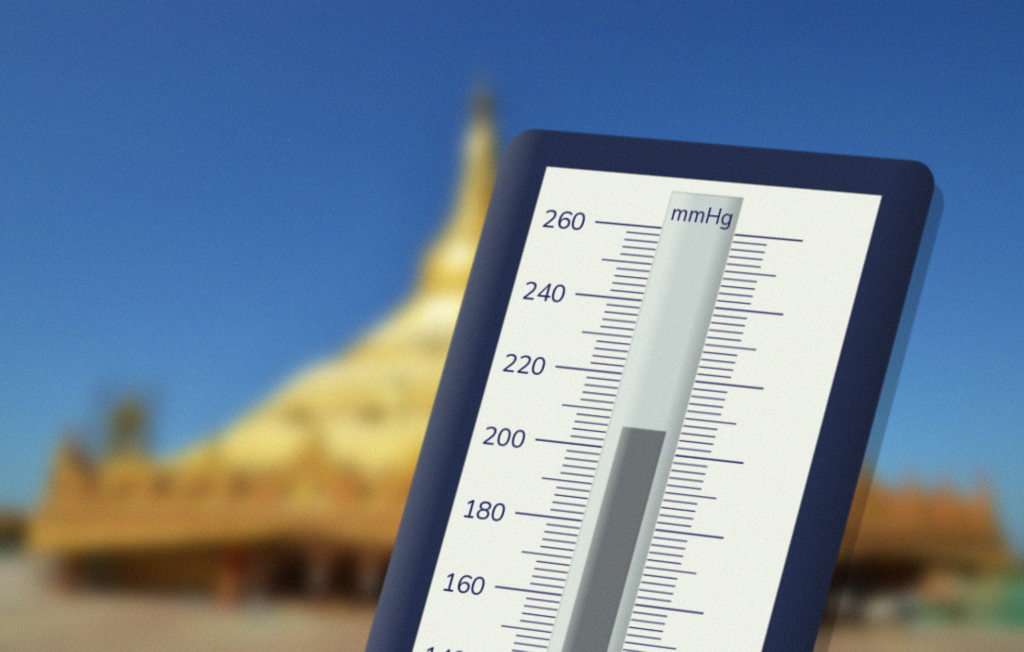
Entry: 206mmHg
